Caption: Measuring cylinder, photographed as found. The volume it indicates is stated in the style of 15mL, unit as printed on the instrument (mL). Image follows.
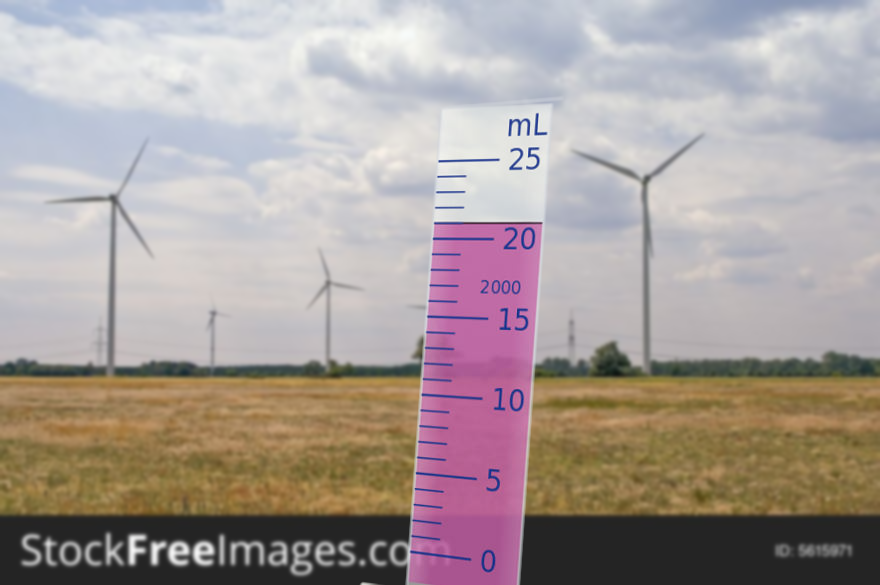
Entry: 21mL
